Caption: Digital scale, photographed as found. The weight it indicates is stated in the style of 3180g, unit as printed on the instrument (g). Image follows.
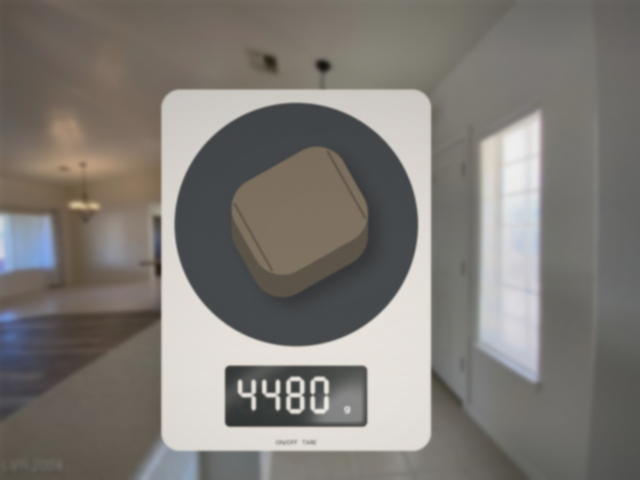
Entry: 4480g
